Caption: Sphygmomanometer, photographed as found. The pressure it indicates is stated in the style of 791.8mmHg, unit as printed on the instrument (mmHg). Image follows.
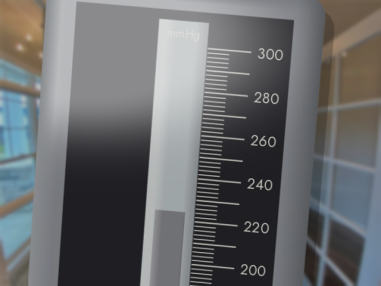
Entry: 224mmHg
